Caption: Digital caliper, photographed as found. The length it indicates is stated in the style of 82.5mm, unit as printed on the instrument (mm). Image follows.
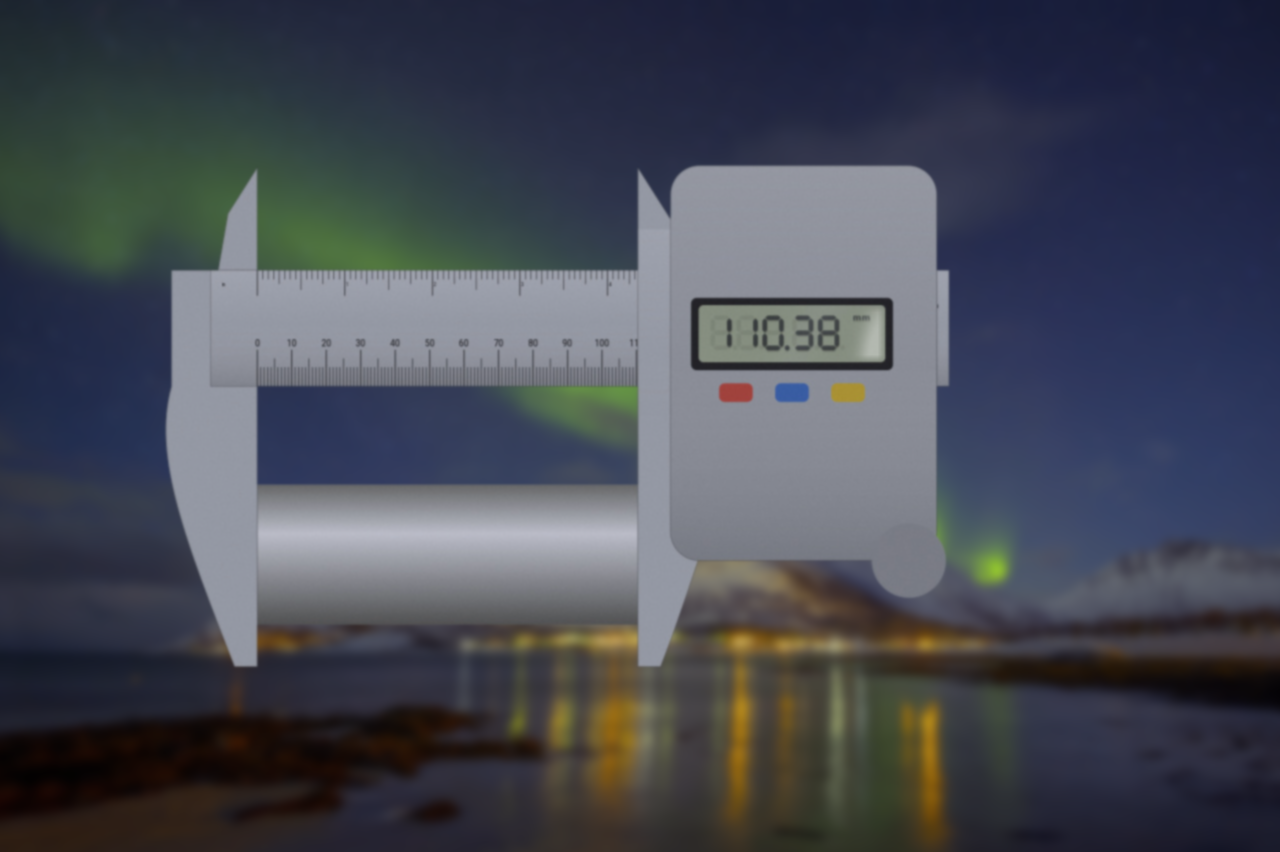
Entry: 110.38mm
